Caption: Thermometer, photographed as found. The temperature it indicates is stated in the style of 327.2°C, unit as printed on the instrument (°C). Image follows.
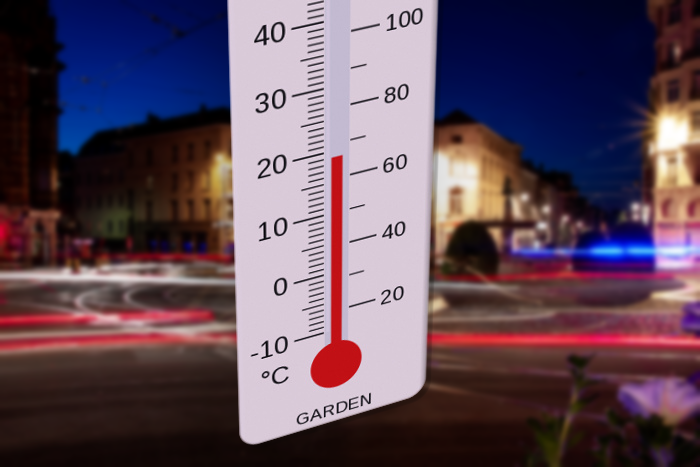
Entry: 19°C
